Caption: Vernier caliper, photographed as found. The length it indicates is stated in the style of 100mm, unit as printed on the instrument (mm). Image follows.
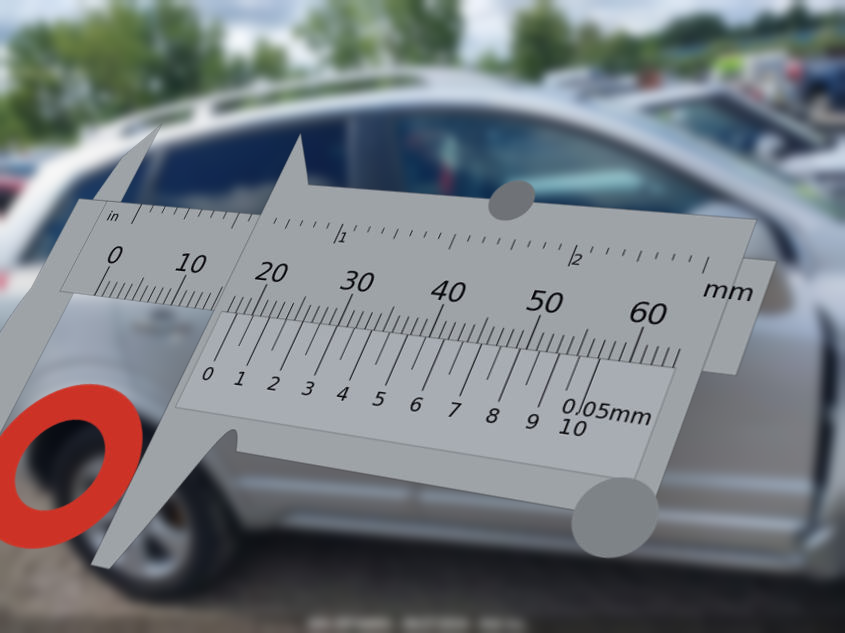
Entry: 18.2mm
